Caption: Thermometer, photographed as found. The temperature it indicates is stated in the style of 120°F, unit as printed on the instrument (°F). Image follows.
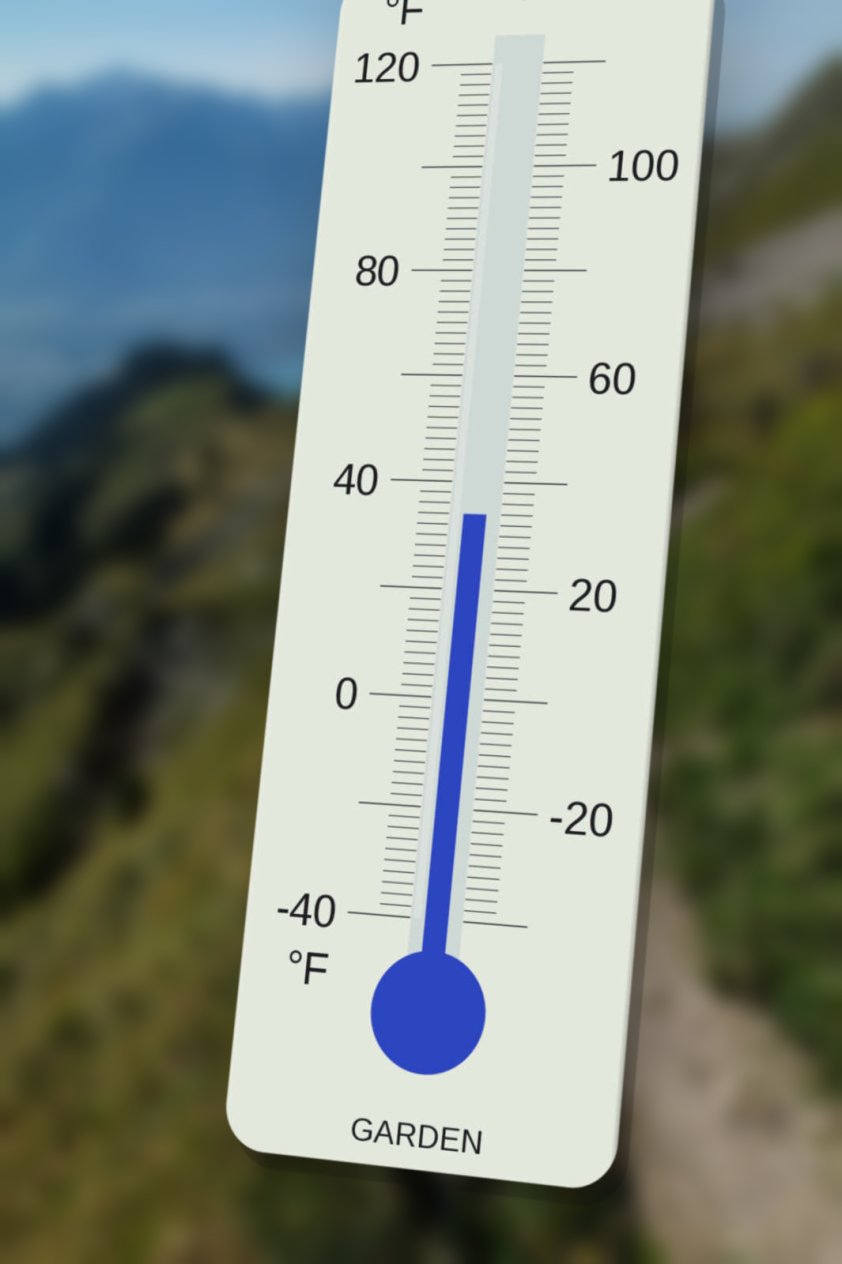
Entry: 34°F
